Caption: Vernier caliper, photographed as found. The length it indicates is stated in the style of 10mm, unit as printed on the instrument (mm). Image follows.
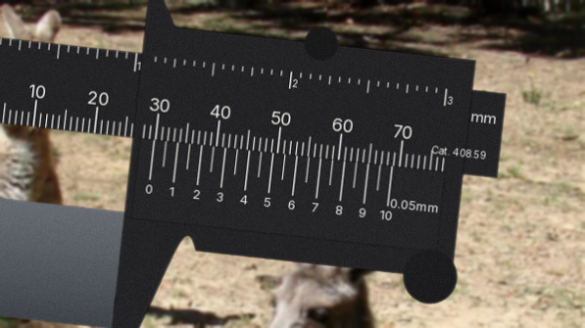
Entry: 29.8mm
